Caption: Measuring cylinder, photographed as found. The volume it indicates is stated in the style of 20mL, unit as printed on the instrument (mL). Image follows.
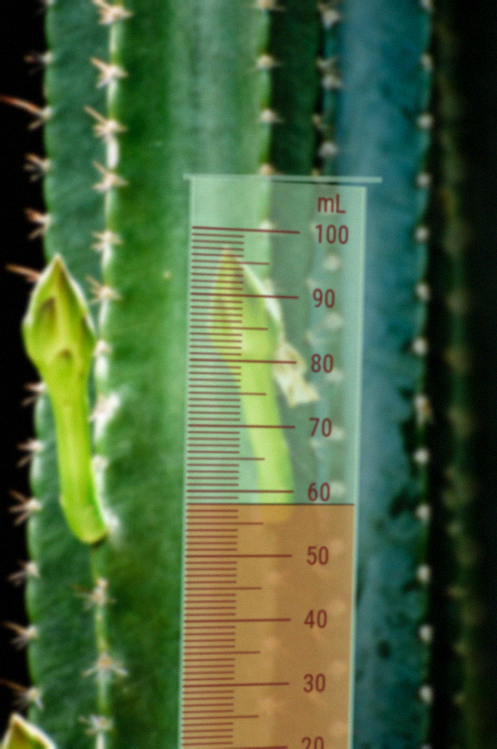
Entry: 58mL
